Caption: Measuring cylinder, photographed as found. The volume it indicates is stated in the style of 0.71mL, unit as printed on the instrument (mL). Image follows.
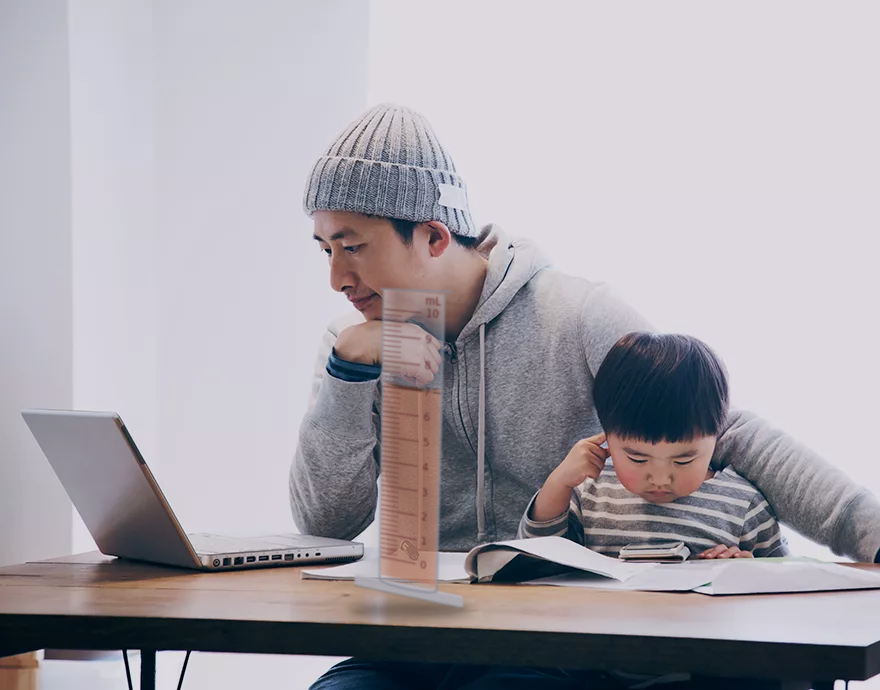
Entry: 7mL
